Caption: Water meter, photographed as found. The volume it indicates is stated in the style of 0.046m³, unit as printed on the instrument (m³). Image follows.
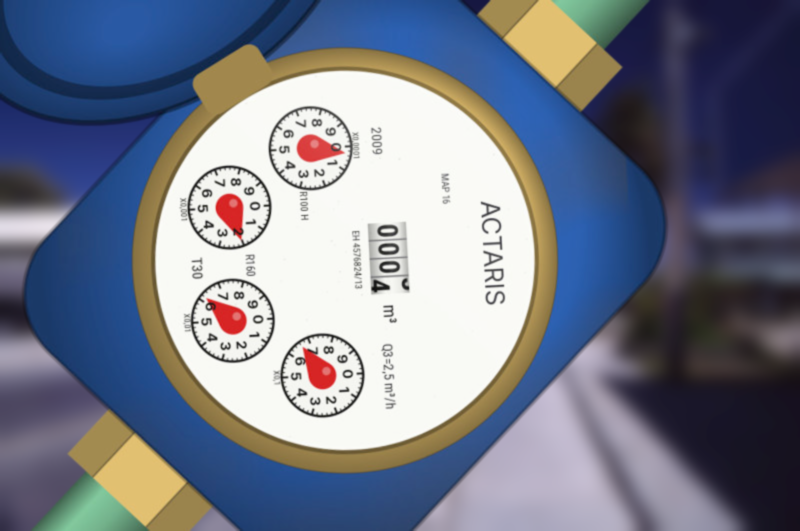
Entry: 3.6620m³
